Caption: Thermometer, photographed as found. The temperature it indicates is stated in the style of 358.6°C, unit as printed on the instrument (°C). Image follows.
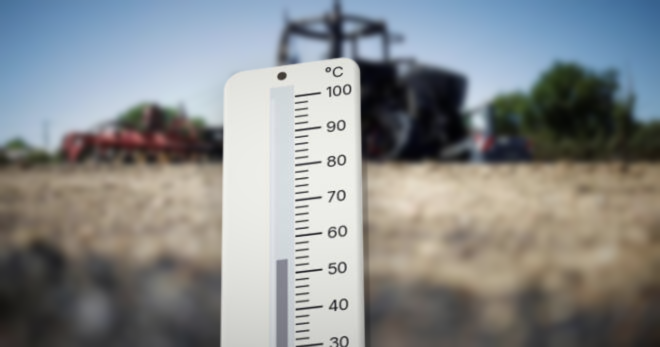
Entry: 54°C
